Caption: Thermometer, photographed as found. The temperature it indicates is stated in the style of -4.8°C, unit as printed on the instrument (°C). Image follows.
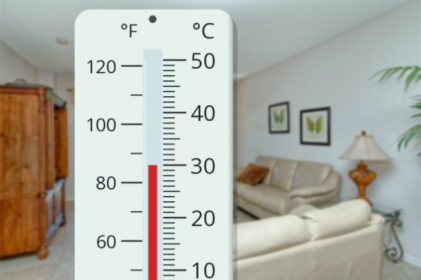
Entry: 30°C
